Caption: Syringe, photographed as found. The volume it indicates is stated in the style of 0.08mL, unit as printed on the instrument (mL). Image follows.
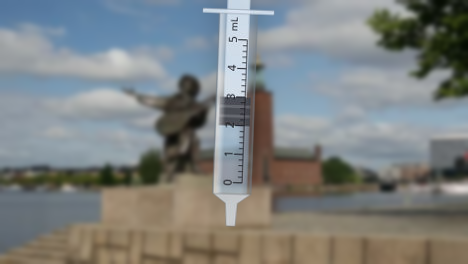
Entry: 2mL
